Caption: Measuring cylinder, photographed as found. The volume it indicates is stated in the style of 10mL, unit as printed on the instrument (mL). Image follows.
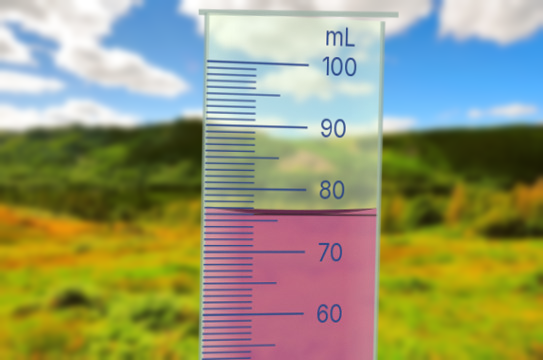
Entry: 76mL
